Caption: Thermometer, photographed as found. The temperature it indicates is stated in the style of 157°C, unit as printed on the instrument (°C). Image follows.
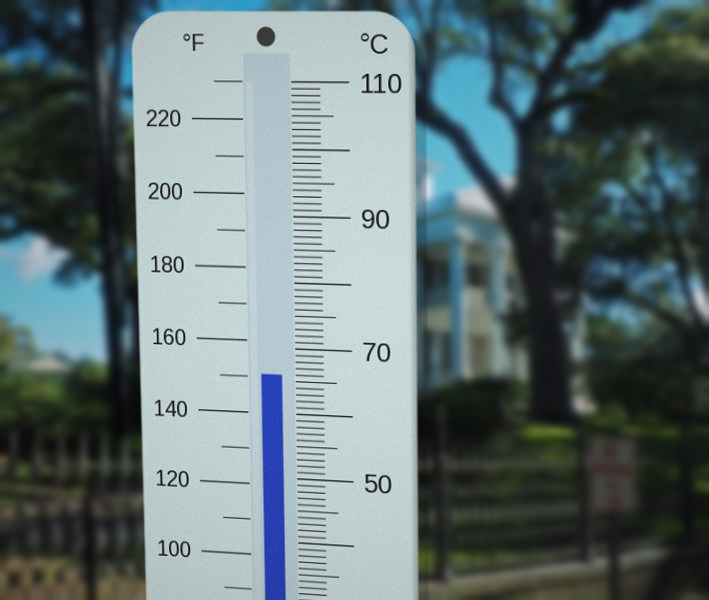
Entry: 66°C
